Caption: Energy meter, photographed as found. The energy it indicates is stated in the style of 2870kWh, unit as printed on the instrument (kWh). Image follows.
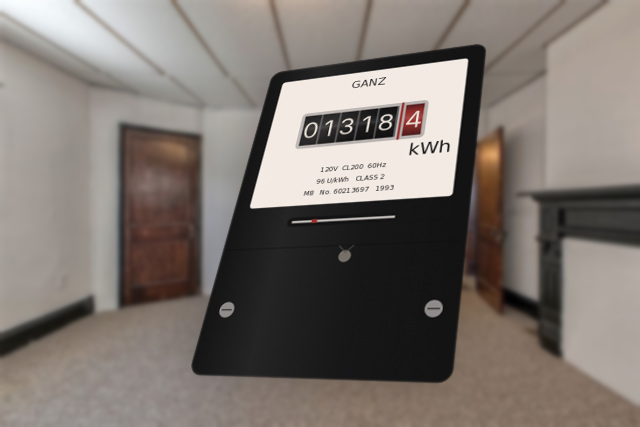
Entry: 1318.4kWh
